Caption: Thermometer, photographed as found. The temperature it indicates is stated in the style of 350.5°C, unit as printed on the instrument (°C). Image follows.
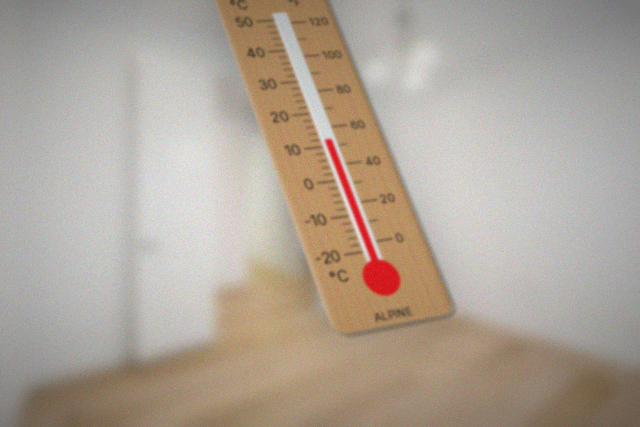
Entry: 12°C
